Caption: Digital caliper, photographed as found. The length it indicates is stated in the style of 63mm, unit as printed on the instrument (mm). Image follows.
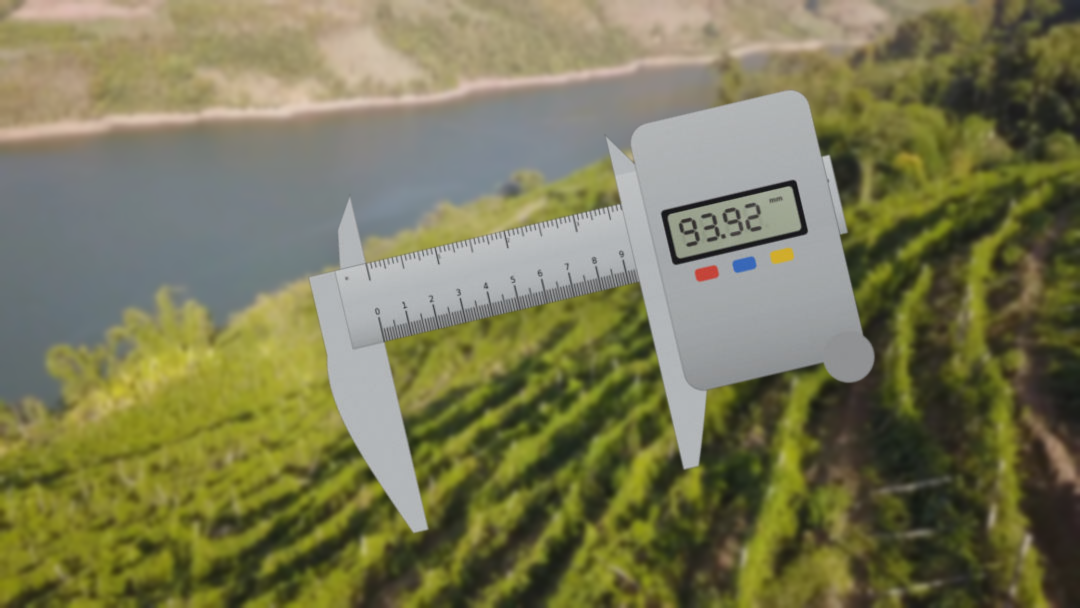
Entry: 93.92mm
